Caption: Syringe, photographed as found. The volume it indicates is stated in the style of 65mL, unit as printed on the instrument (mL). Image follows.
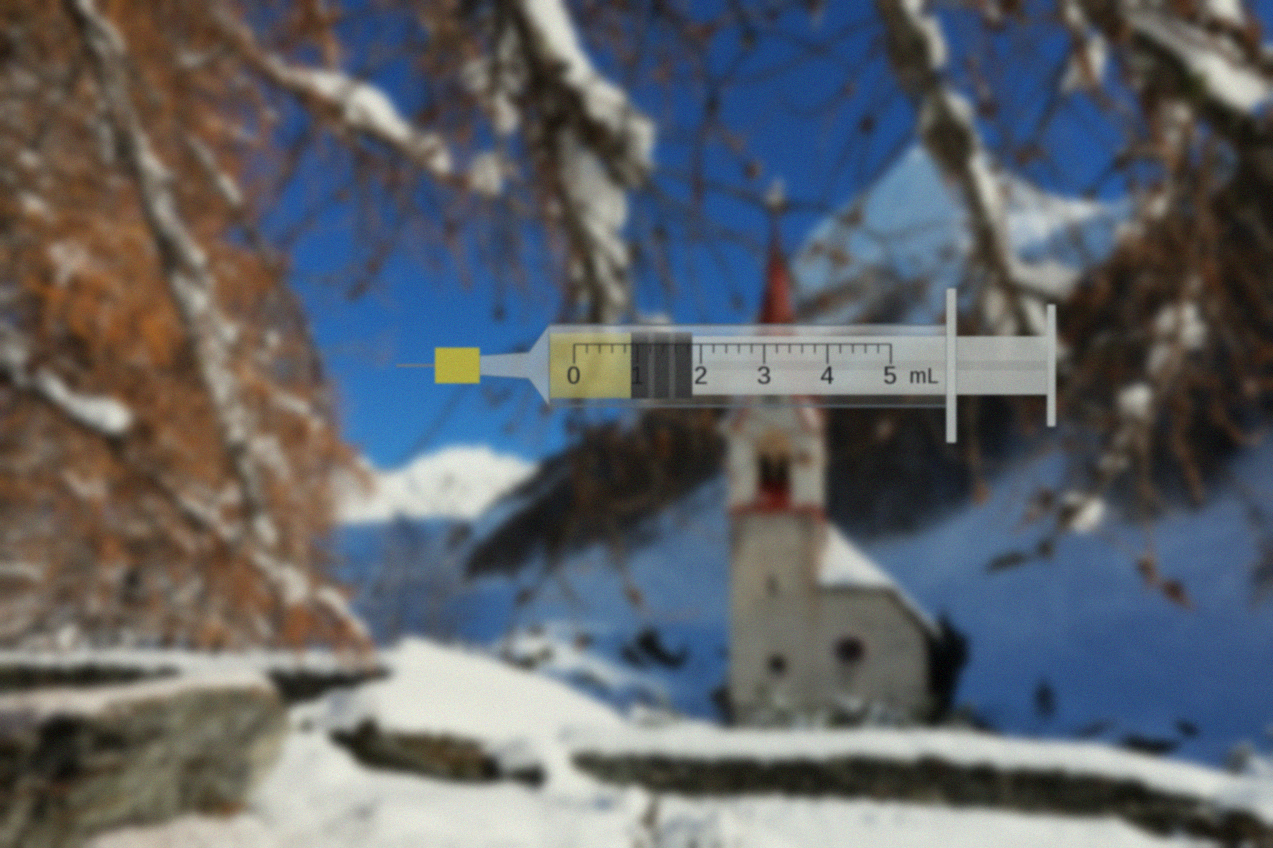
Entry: 0.9mL
